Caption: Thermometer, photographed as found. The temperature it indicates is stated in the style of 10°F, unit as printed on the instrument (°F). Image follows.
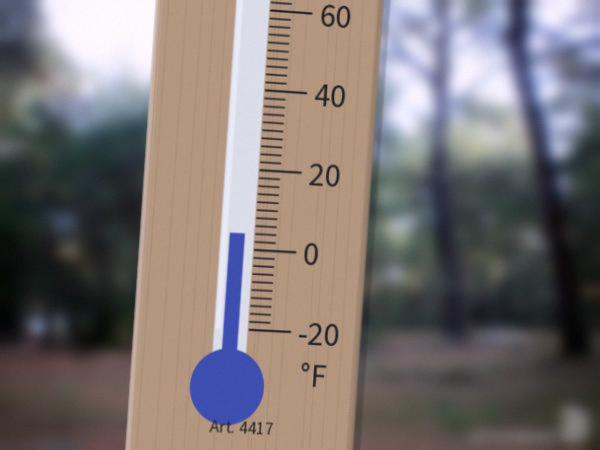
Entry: 4°F
